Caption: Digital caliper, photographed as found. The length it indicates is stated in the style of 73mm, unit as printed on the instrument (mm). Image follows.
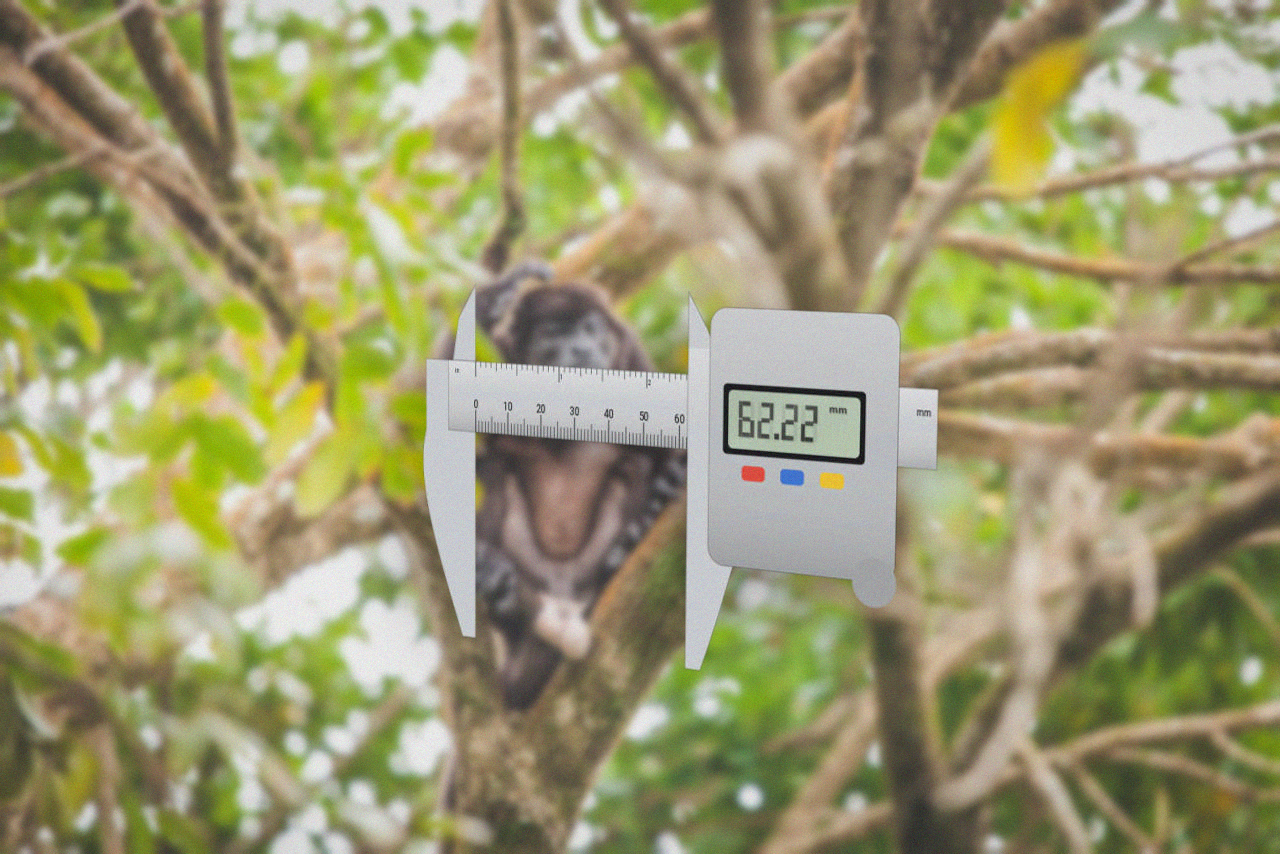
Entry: 62.22mm
